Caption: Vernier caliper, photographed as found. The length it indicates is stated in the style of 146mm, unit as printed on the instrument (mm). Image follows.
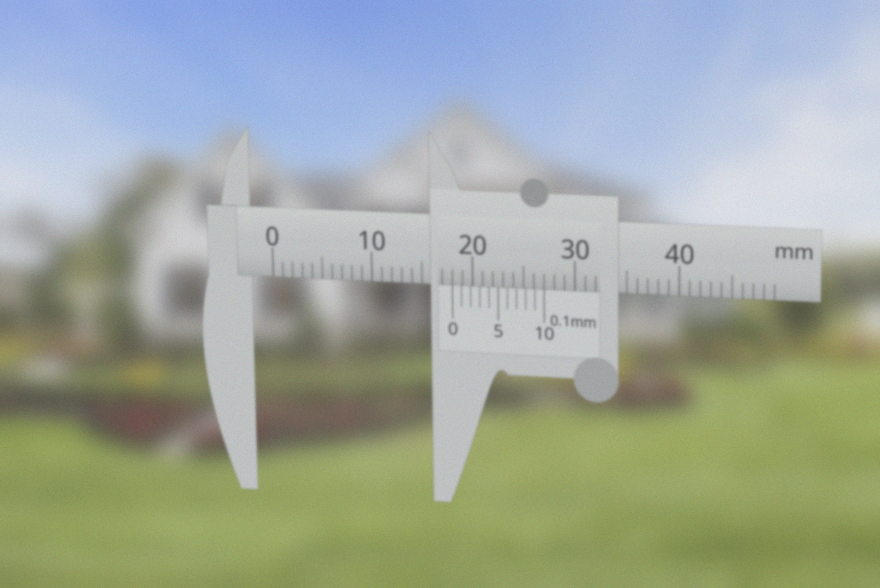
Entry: 18.0mm
